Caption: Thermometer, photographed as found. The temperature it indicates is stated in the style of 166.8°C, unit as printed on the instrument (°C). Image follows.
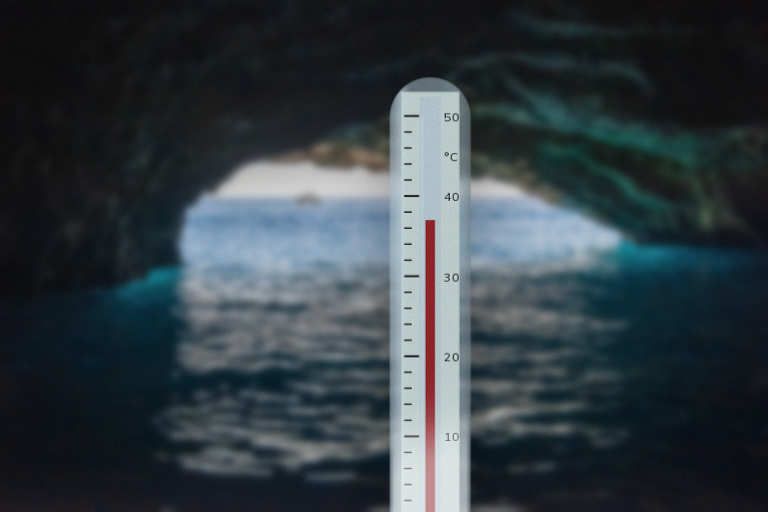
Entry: 37°C
